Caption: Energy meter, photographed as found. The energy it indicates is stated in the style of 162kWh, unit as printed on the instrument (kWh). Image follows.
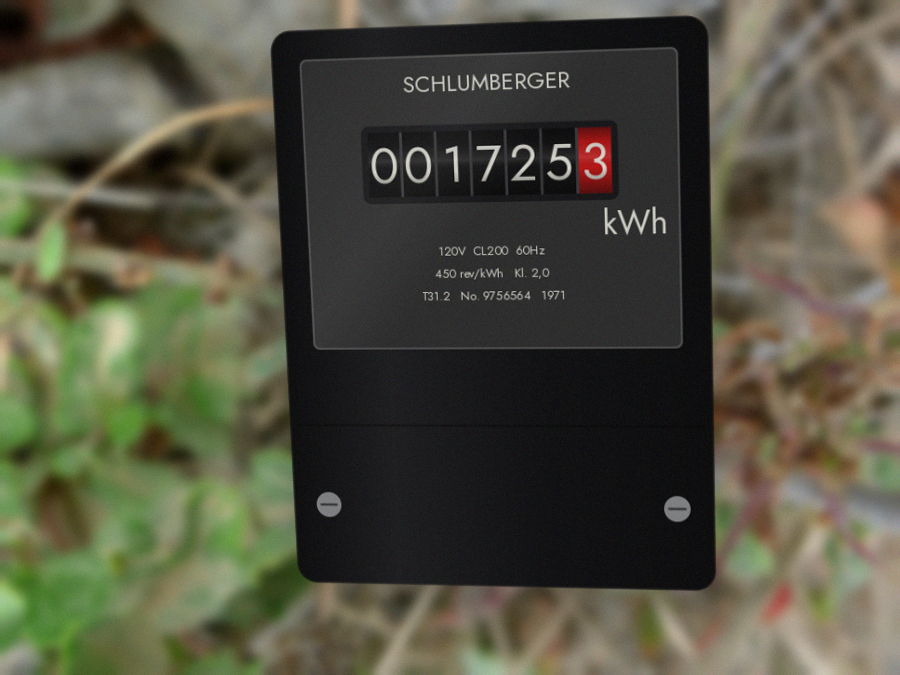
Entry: 1725.3kWh
